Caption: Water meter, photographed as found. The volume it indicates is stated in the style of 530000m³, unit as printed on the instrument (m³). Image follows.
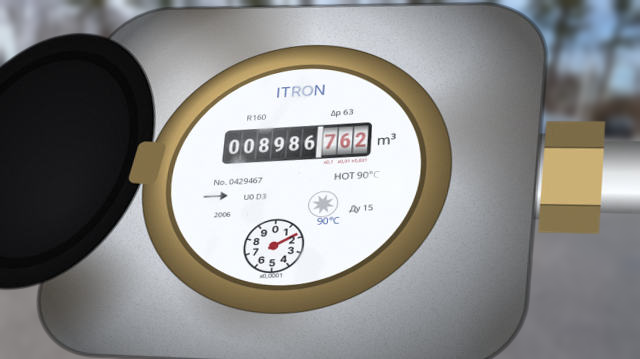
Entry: 8986.7621m³
